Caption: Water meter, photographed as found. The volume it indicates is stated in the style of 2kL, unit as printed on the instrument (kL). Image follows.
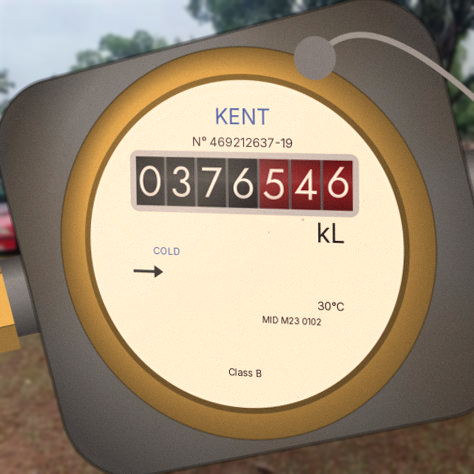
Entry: 376.546kL
